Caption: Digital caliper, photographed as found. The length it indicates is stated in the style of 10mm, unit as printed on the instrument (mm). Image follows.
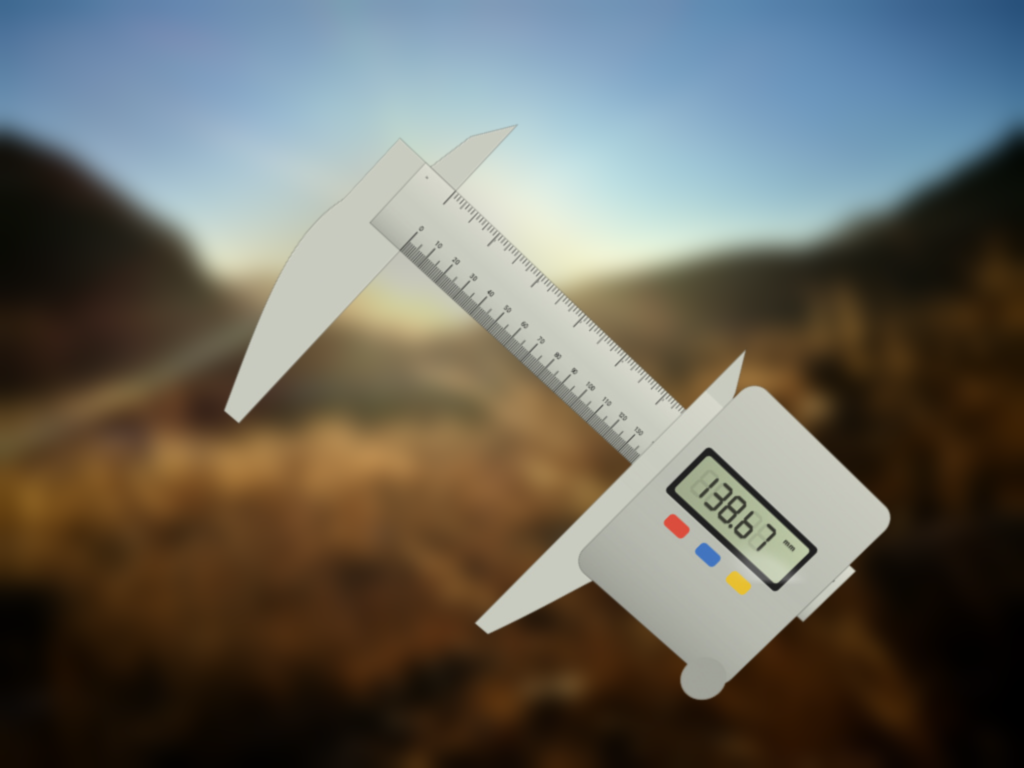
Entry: 138.67mm
